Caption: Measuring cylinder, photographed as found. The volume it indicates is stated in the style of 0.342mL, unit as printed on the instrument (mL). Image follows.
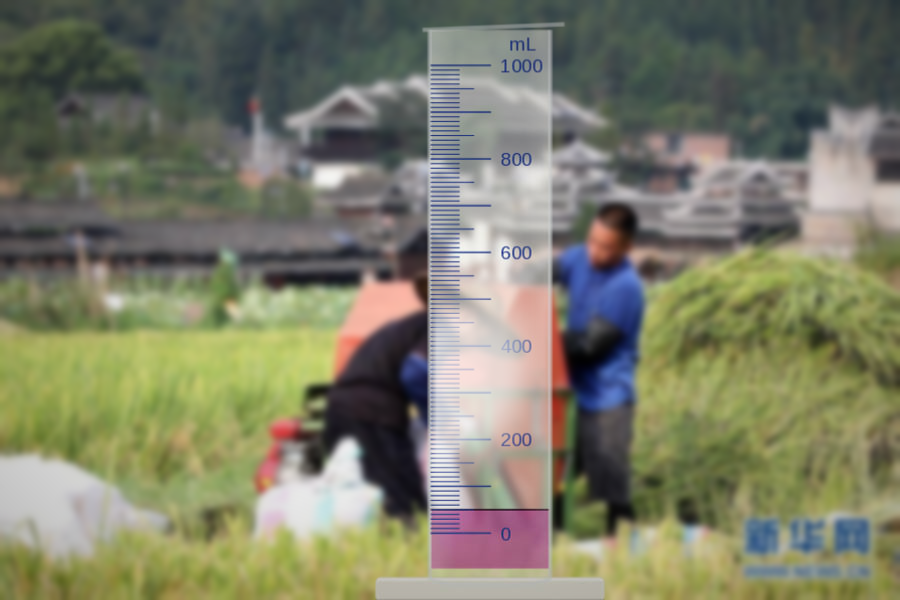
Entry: 50mL
